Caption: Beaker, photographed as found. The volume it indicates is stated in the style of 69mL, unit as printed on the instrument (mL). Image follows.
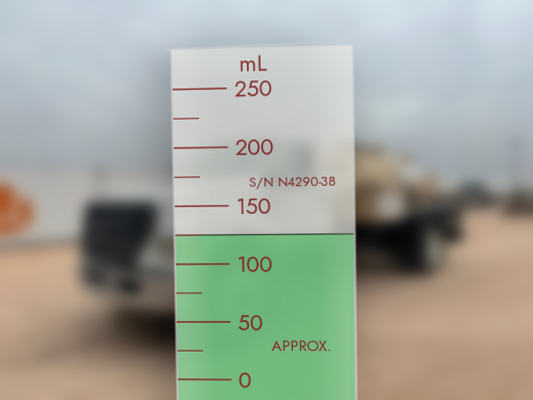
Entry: 125mL
